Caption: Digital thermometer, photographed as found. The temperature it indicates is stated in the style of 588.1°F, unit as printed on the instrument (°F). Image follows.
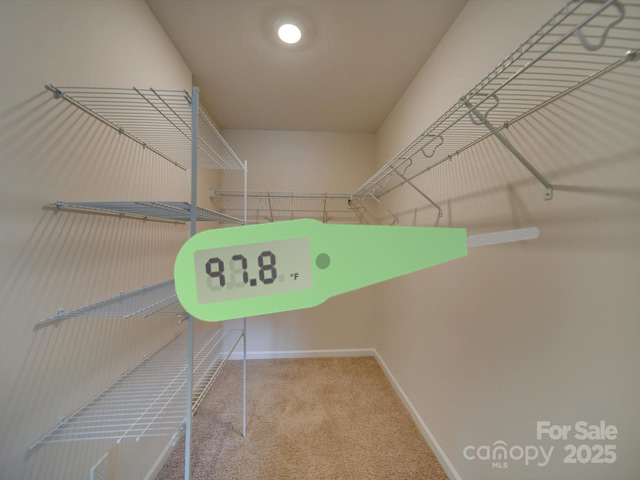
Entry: 97.8°F
